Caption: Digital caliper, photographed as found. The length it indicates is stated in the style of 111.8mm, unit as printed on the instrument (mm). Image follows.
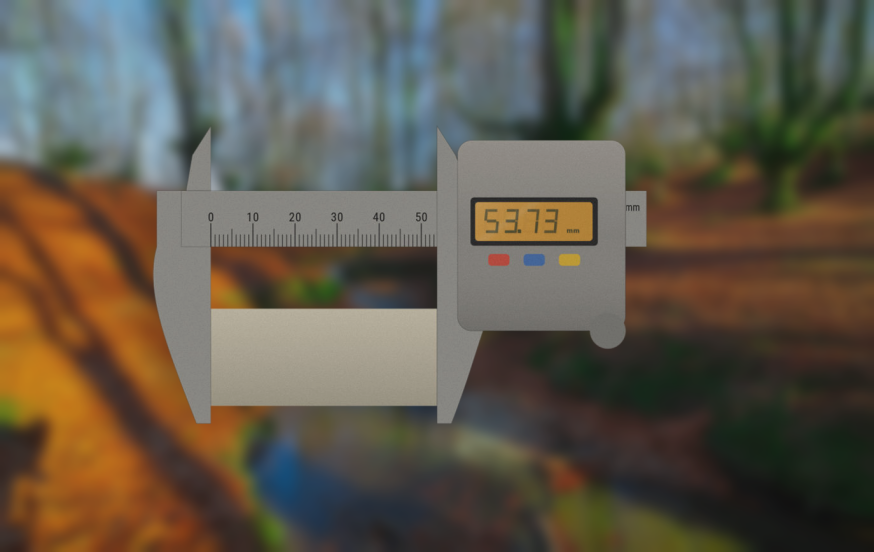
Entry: 53.73mm
